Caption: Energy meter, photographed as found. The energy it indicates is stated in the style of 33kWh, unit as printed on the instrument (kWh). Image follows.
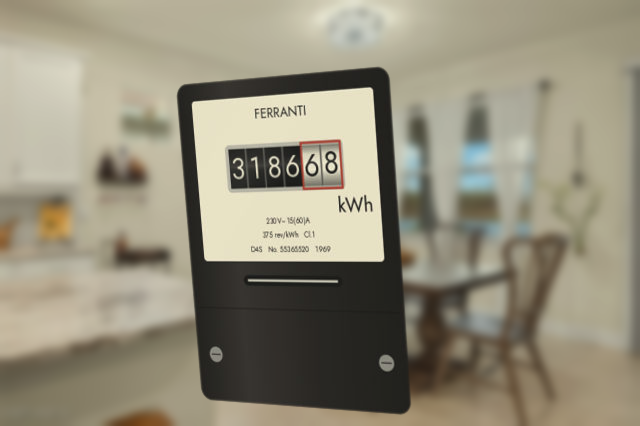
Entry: 3186.68kWh
